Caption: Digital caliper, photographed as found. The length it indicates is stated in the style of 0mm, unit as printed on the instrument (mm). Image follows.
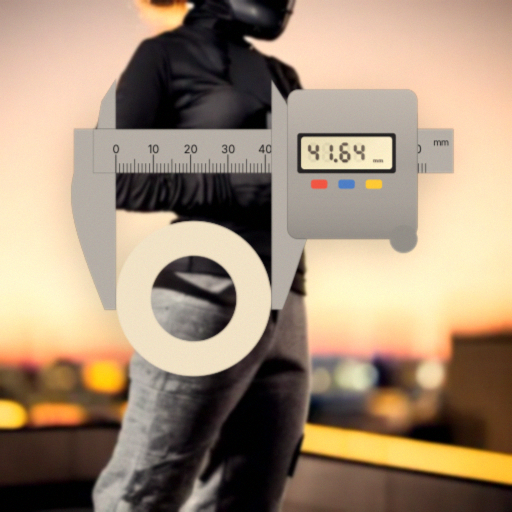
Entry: 41.64mm
